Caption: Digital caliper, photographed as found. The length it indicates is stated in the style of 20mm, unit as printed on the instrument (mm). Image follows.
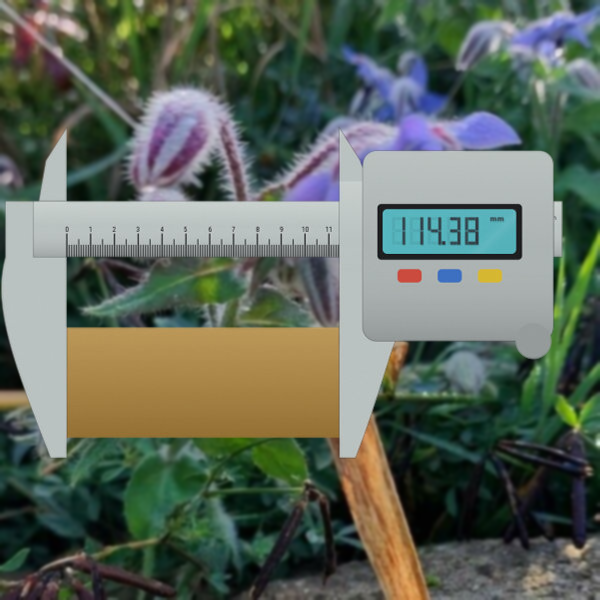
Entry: 114.38mm
